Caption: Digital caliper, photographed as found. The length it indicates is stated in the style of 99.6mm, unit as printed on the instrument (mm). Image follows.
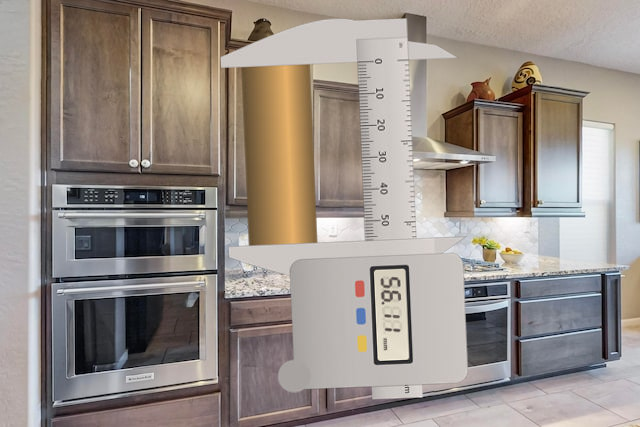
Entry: 56.11mm
